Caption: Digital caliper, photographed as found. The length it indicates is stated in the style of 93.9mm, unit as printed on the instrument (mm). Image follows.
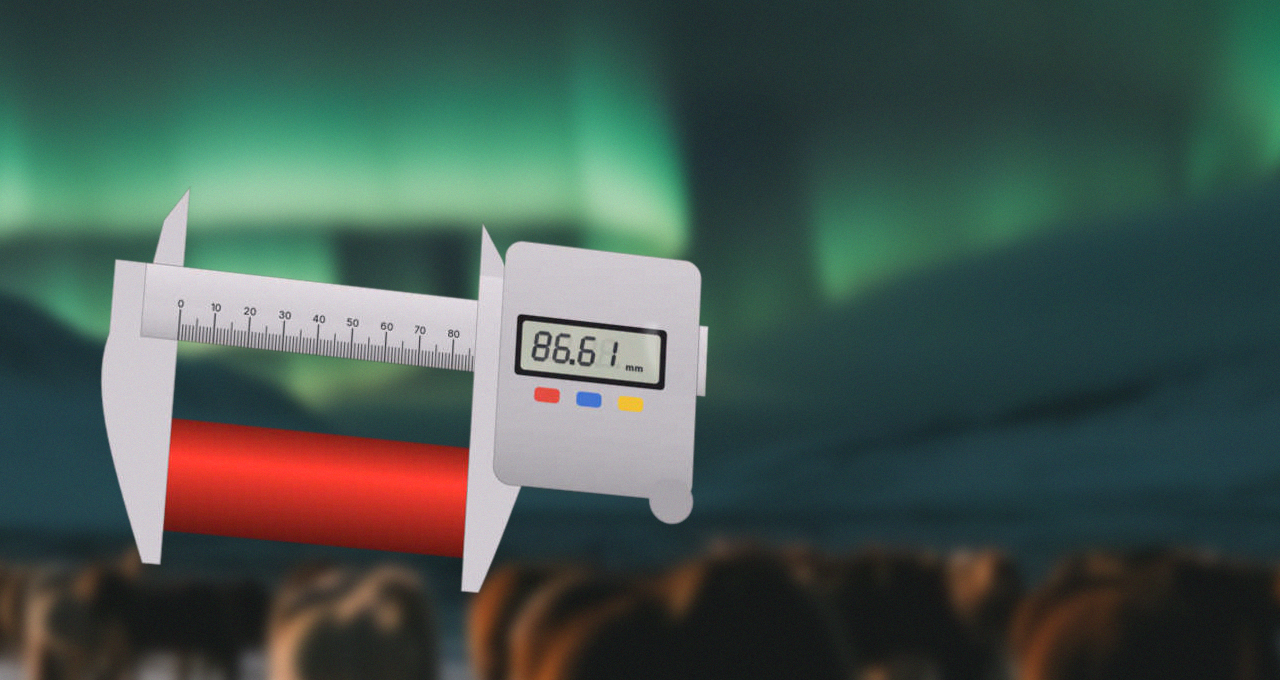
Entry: 86.61mm
